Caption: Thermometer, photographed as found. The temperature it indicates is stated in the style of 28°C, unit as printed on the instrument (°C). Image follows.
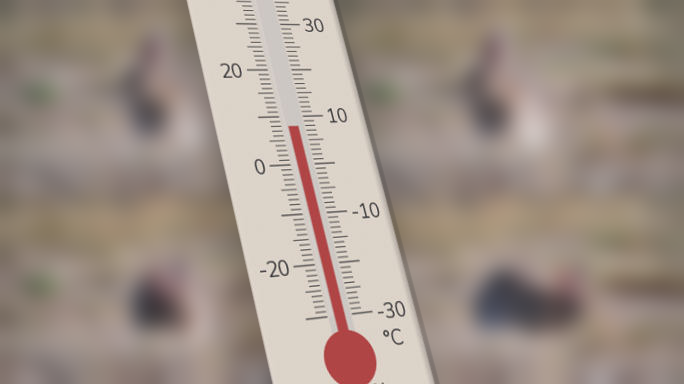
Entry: 8°C
